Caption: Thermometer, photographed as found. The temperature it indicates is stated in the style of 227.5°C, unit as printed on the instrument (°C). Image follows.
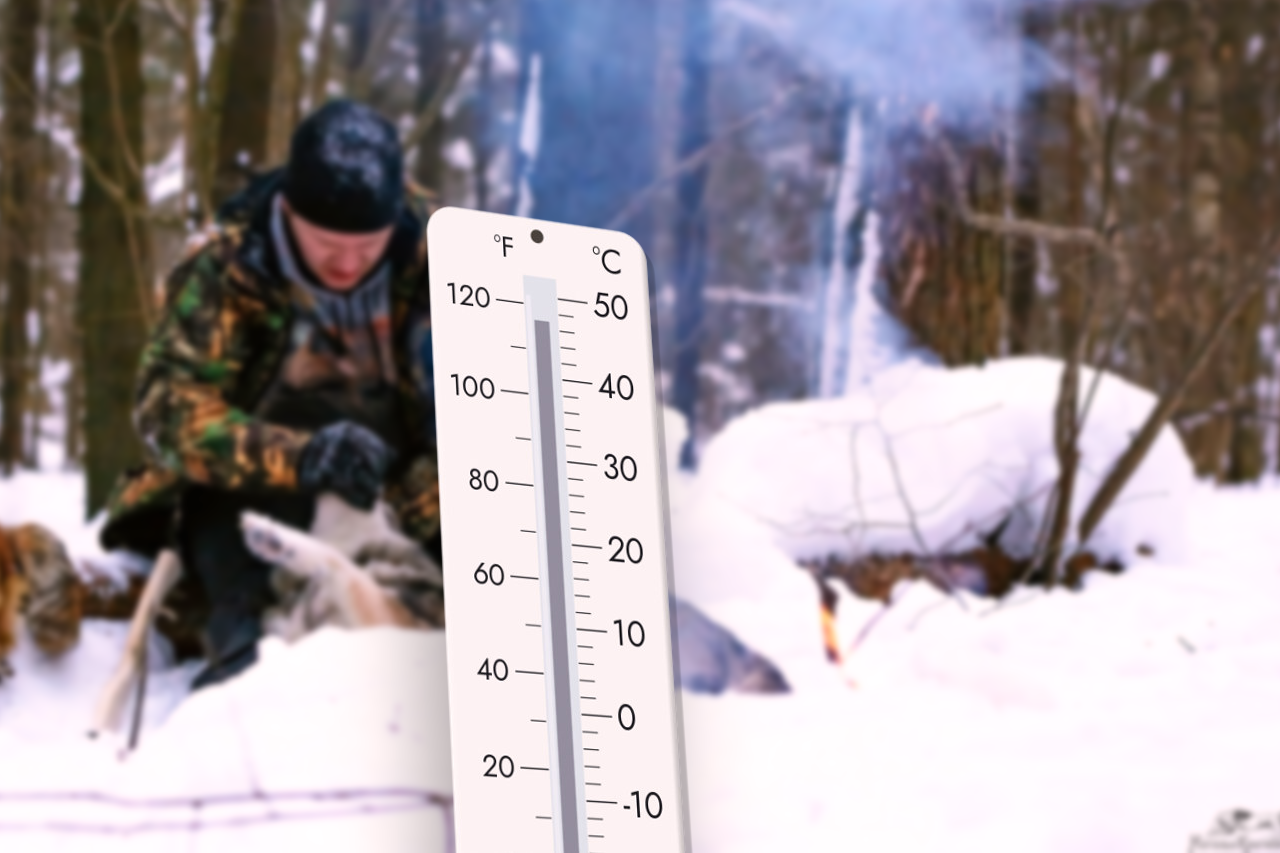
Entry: 47°C
